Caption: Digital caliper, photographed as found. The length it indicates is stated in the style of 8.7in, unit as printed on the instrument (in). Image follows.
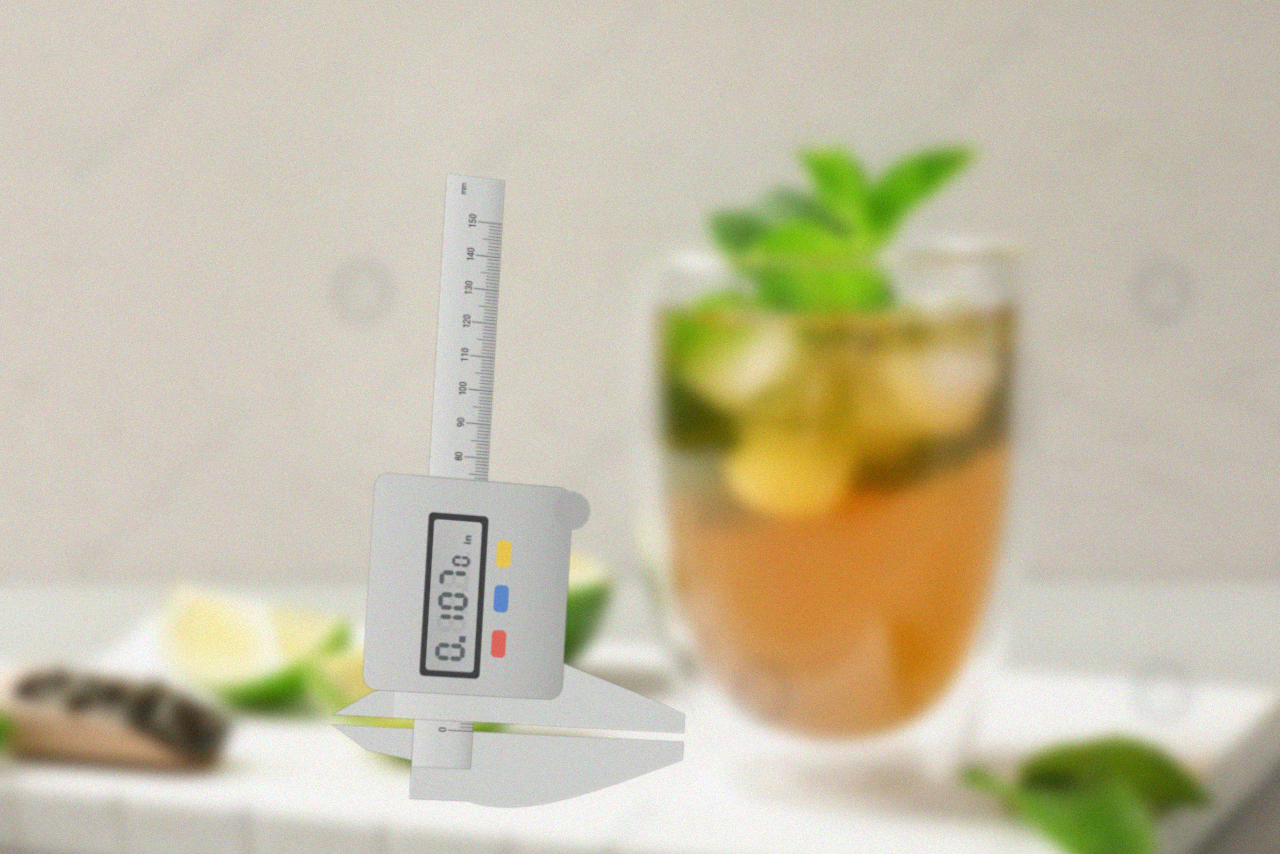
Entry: 0.1070in
